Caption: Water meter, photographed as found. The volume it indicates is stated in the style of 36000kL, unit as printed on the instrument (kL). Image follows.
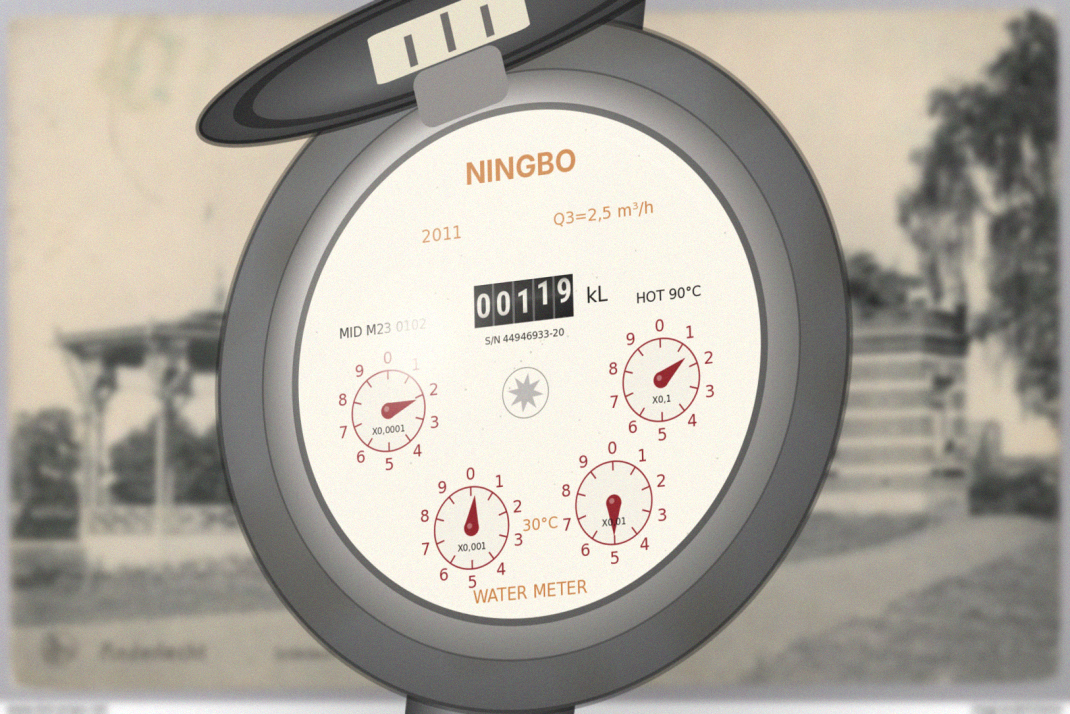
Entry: 119.1502kL
